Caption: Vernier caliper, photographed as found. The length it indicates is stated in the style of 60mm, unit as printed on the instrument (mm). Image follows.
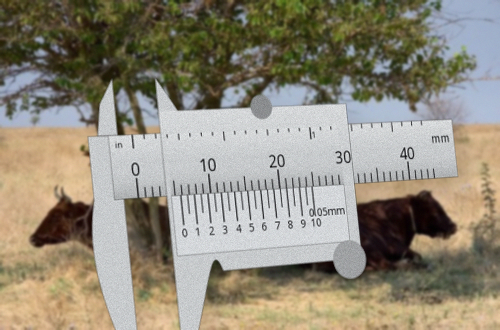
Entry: 5.8mm
